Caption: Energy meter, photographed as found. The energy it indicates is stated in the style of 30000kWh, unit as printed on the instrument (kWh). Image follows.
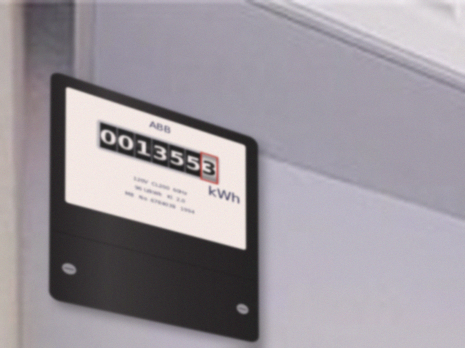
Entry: 1355.3kWh
